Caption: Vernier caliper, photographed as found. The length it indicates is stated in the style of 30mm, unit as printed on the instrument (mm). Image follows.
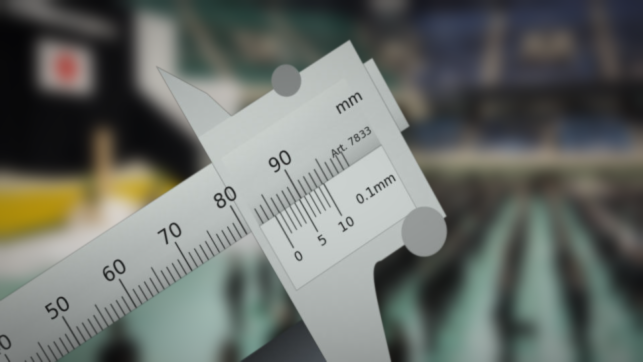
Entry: 85.2mm
